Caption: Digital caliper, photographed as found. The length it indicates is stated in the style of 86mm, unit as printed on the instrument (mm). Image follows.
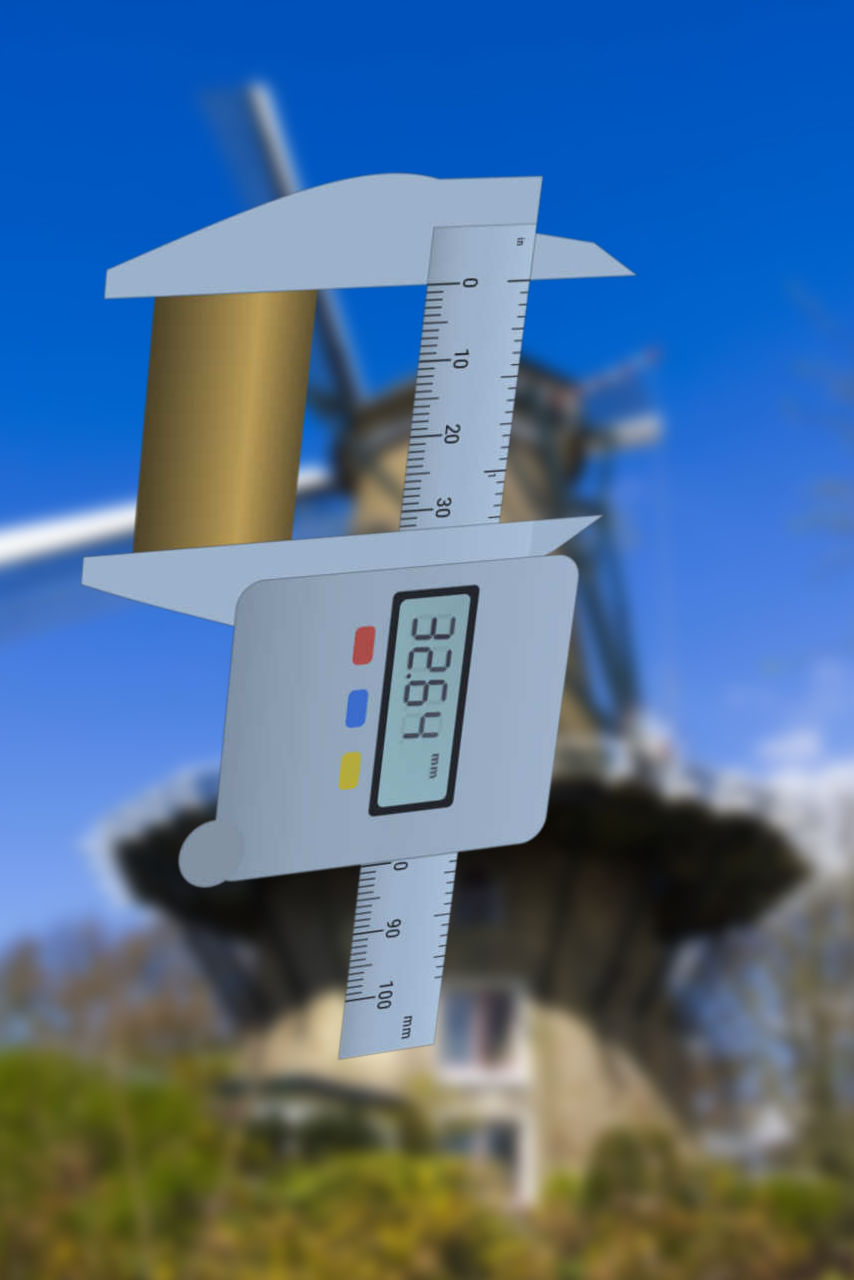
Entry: 32.64mm
